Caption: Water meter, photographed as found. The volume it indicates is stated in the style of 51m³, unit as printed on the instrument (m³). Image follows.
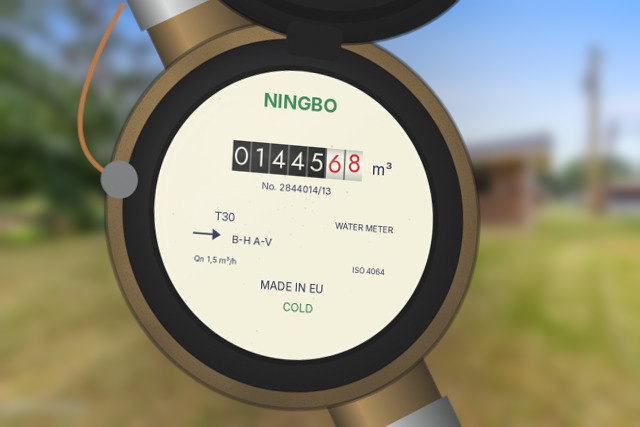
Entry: 1445.68m³
